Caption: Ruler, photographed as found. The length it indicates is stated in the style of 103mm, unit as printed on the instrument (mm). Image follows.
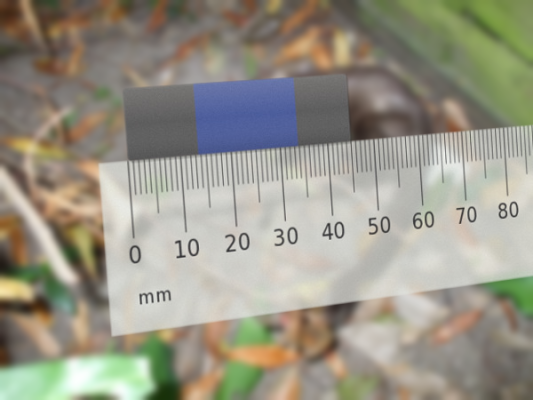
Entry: 45mm
